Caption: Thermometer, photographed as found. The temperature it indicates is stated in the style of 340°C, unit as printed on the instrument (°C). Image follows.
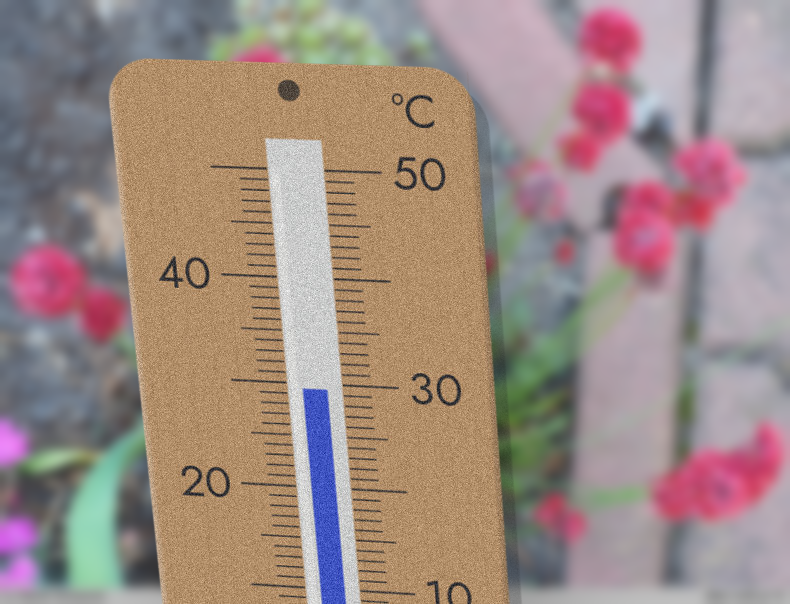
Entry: 29.5°C
